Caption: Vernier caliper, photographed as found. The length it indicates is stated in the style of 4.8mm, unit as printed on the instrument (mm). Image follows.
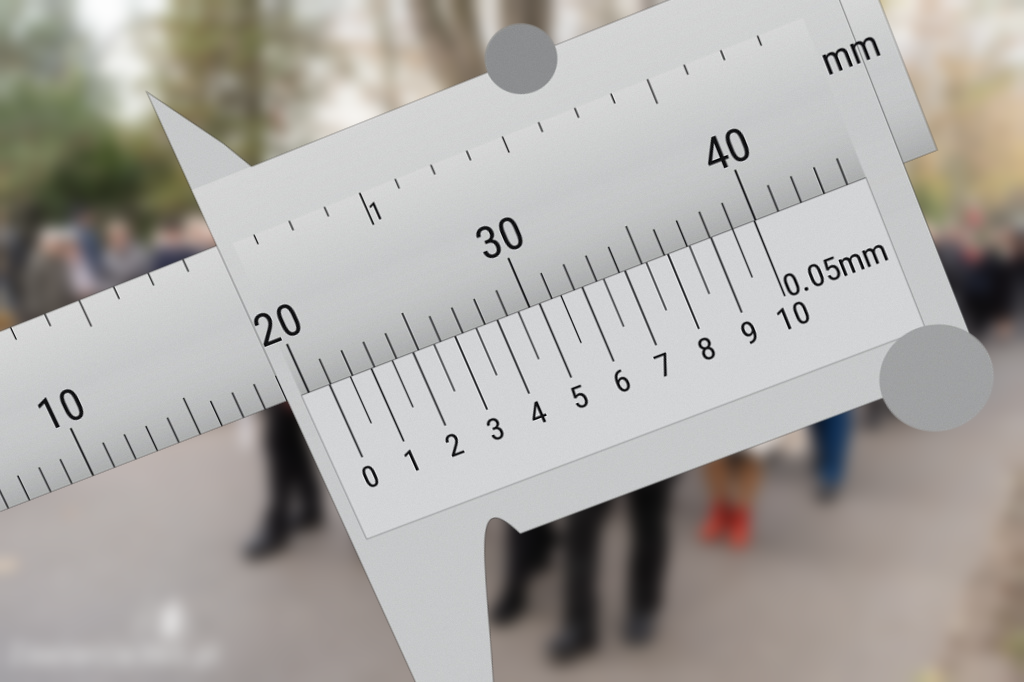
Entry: 20.95mm
